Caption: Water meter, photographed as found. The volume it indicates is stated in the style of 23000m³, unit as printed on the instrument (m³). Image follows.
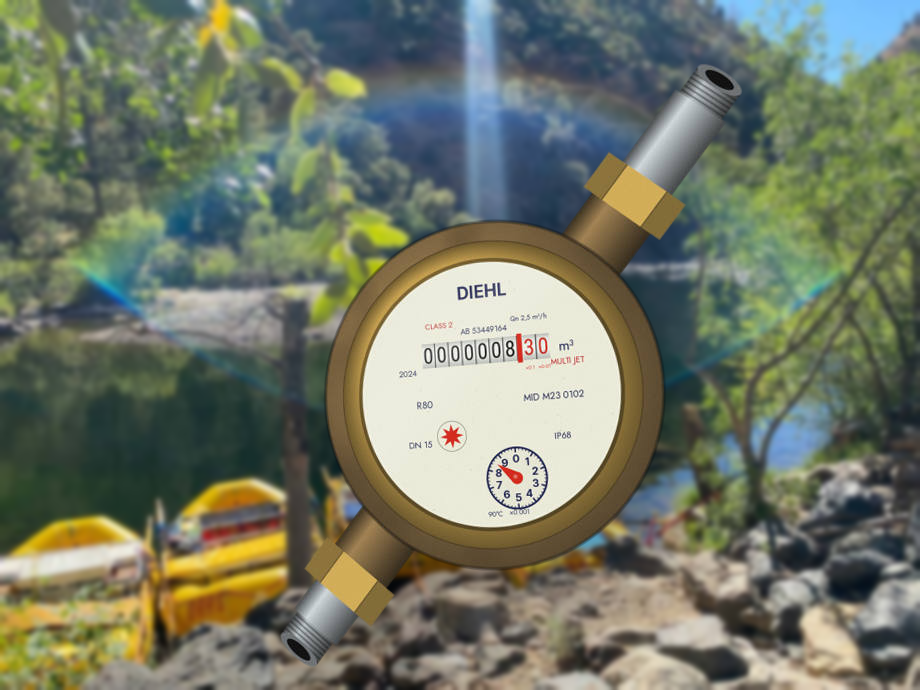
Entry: 8.308m³
